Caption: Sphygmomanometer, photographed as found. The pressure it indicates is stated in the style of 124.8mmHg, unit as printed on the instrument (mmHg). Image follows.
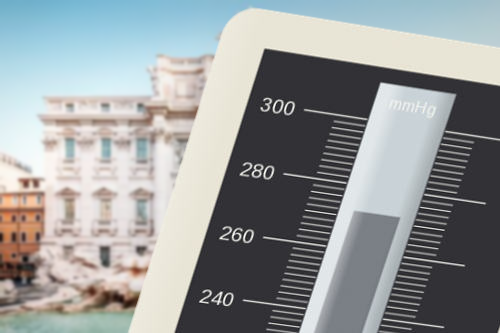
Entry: 272mmHg
